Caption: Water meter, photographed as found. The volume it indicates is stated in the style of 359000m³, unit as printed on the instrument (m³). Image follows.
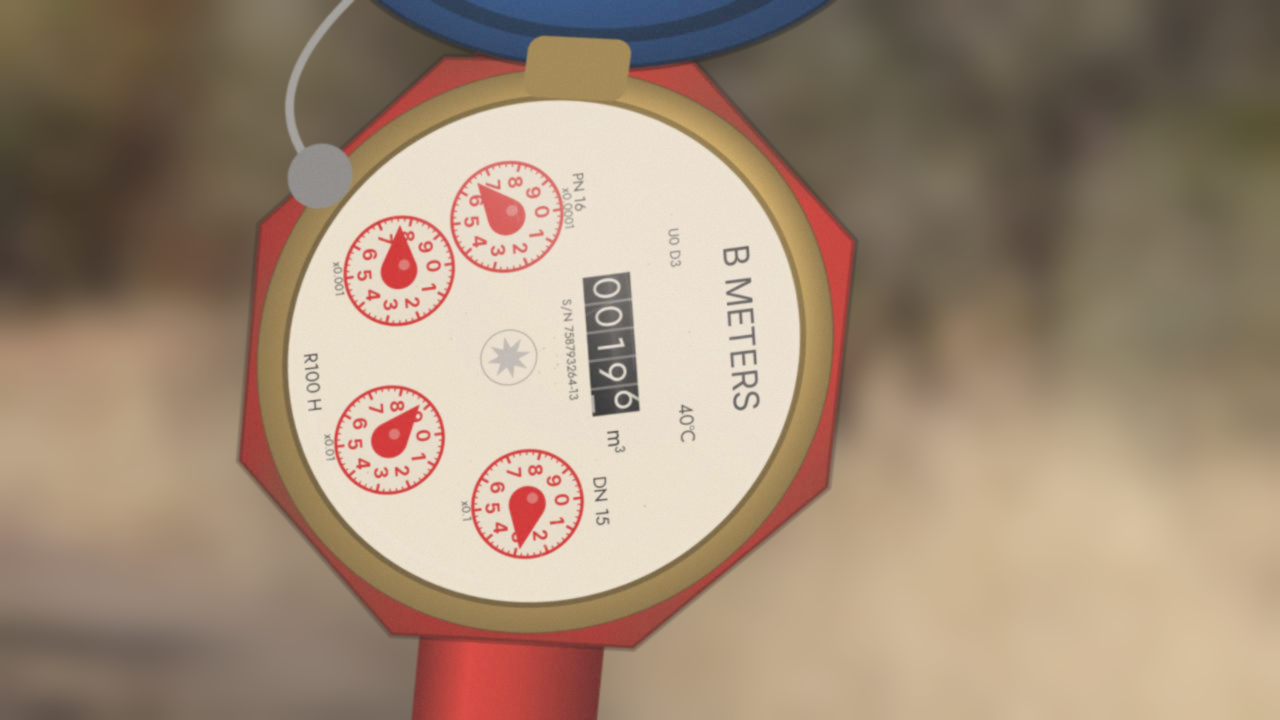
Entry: 196.2876m³
